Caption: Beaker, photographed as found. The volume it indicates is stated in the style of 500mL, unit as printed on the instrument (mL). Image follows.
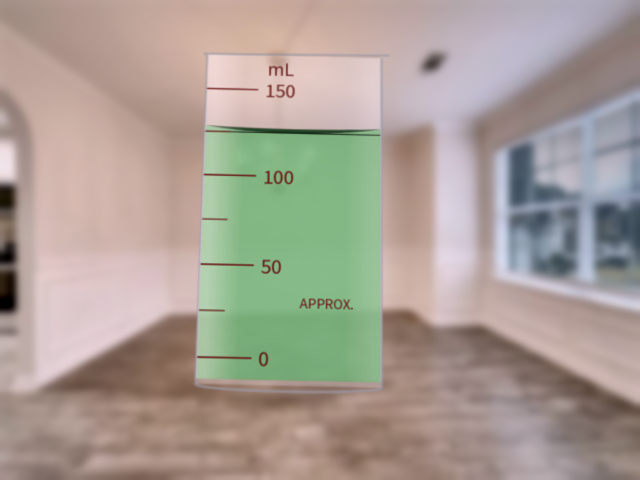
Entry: 125mL
